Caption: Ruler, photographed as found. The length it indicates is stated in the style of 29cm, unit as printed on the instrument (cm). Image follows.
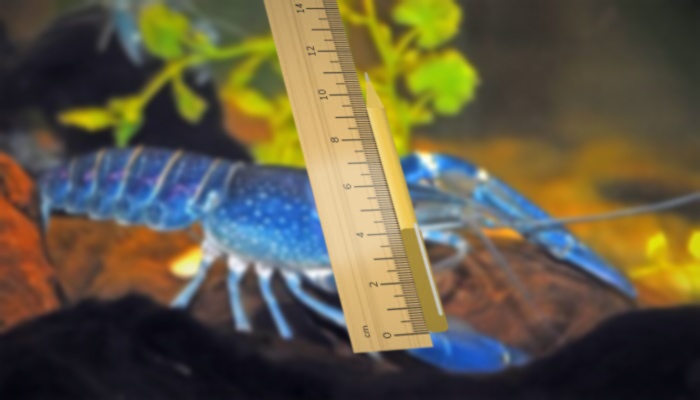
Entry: 11cm
